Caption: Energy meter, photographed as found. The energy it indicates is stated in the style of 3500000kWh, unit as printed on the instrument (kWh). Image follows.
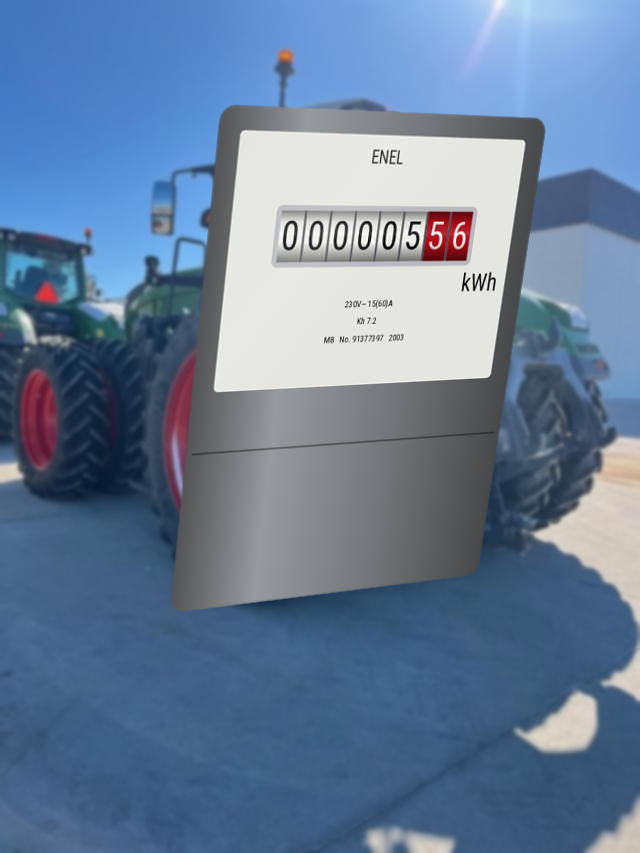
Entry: 5.56kWh
